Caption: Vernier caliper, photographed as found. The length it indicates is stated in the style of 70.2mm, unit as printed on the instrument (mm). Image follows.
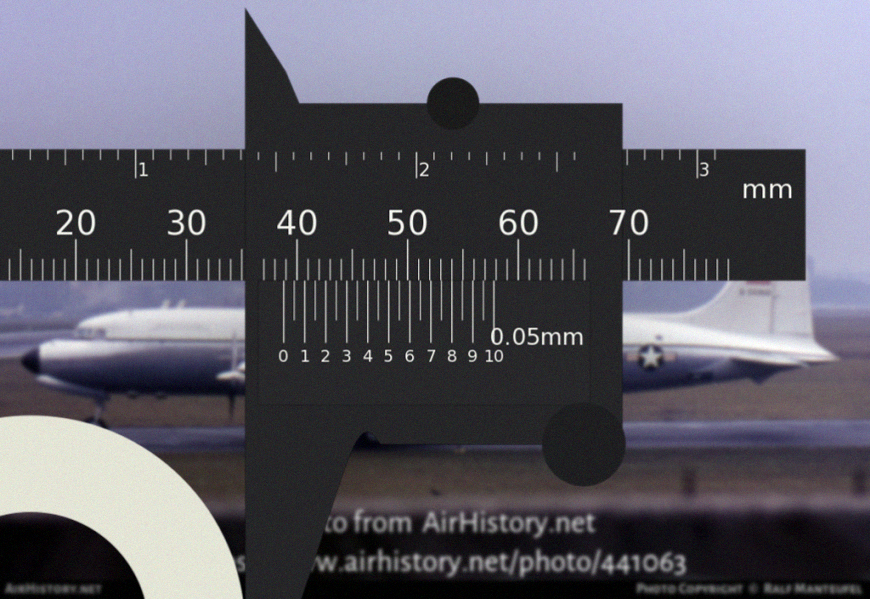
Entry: 38.8mm
